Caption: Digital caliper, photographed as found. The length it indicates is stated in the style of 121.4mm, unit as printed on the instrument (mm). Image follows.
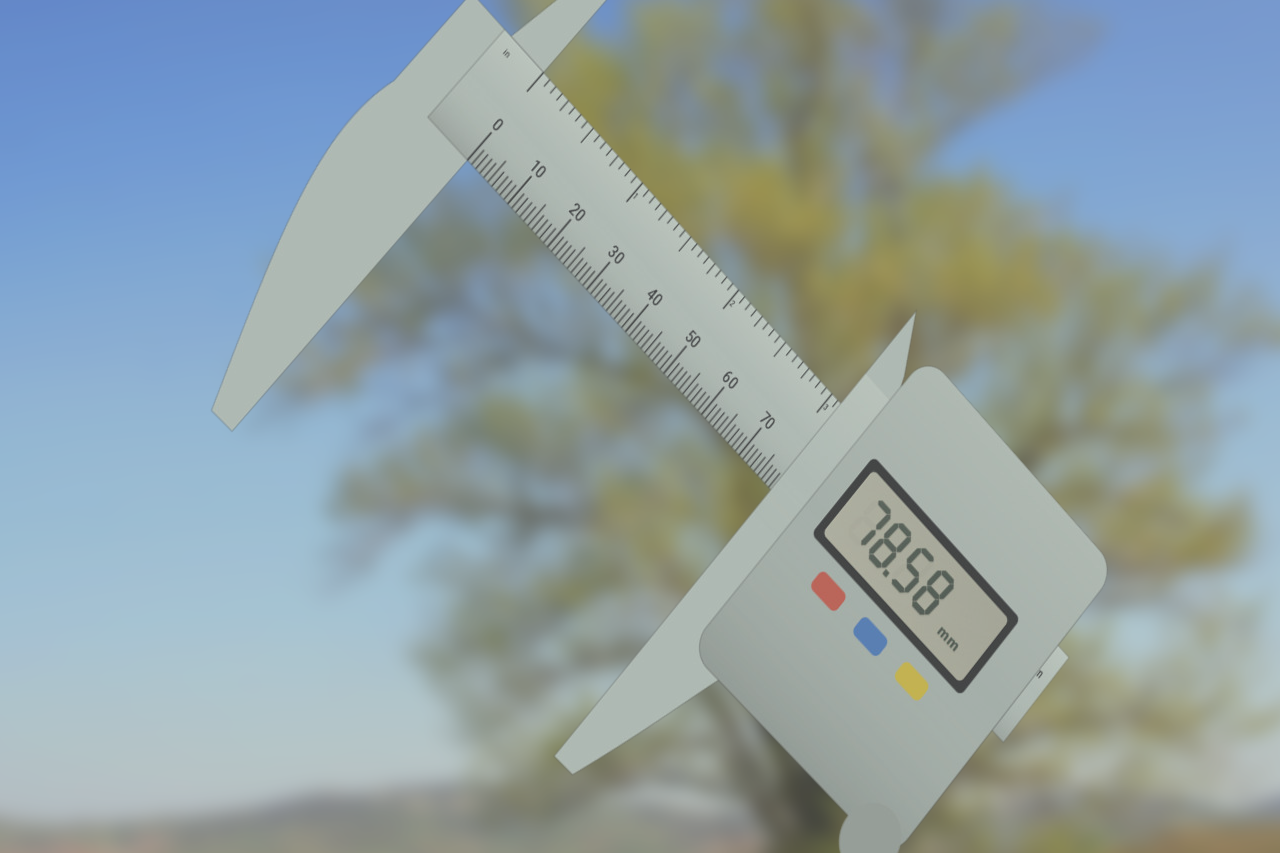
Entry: 78.58mm
